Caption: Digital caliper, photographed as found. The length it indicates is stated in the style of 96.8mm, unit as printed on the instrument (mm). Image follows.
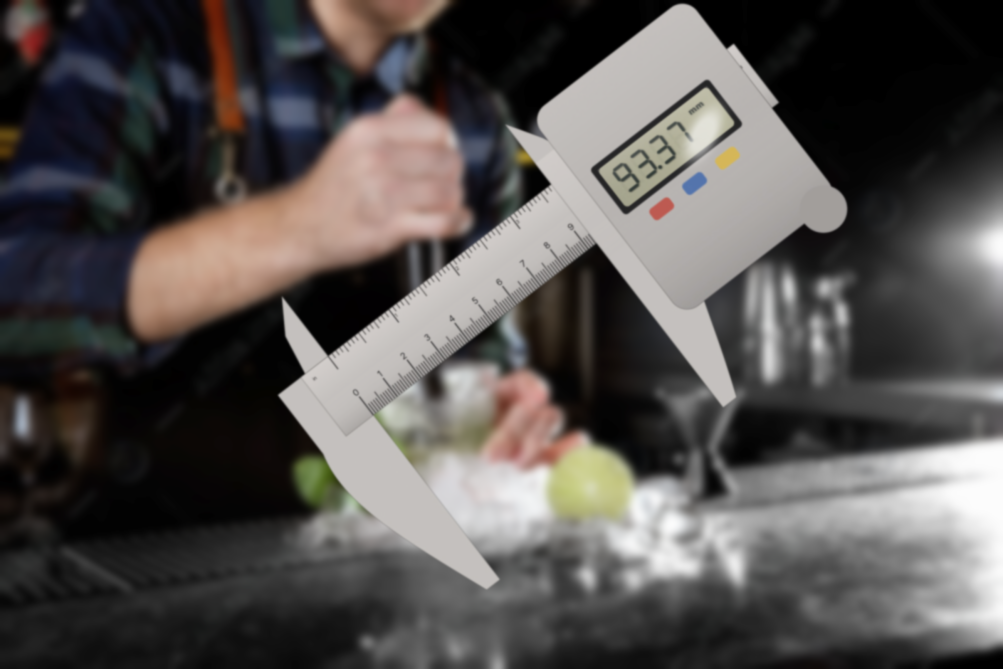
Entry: 93.37mm
